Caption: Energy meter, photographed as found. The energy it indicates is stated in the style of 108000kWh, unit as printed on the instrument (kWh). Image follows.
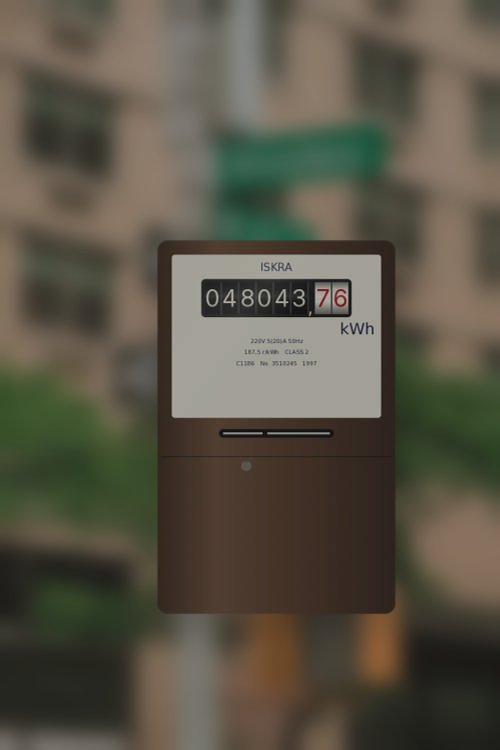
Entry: 48043.76kWh
